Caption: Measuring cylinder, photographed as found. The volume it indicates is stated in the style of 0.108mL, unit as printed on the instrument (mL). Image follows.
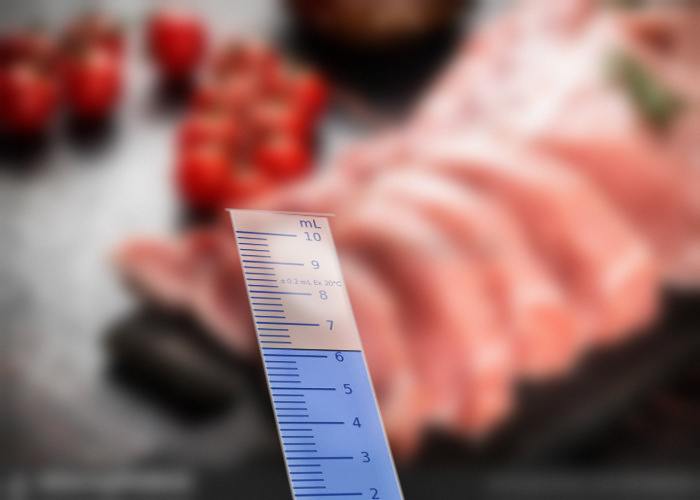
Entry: 6.2mL
